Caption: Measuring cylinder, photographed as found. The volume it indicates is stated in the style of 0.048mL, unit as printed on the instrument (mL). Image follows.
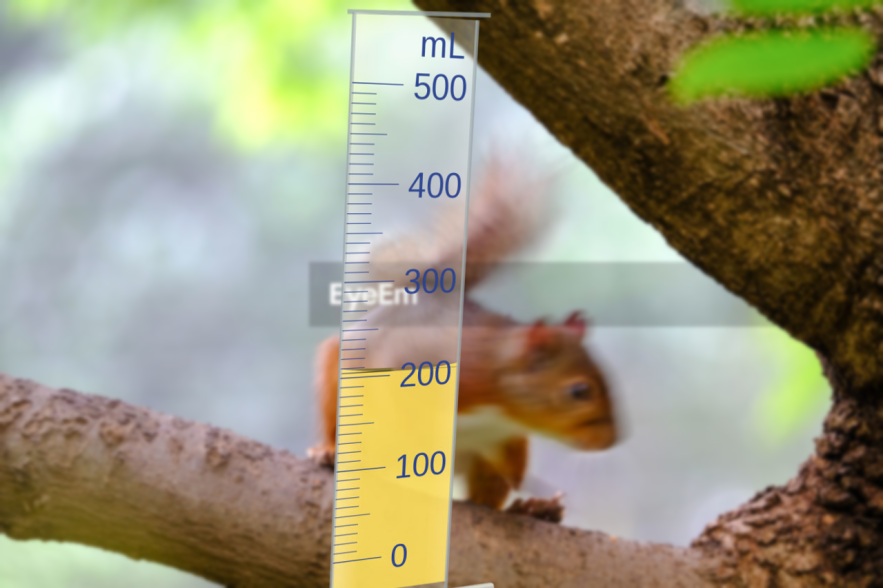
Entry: 205mL
